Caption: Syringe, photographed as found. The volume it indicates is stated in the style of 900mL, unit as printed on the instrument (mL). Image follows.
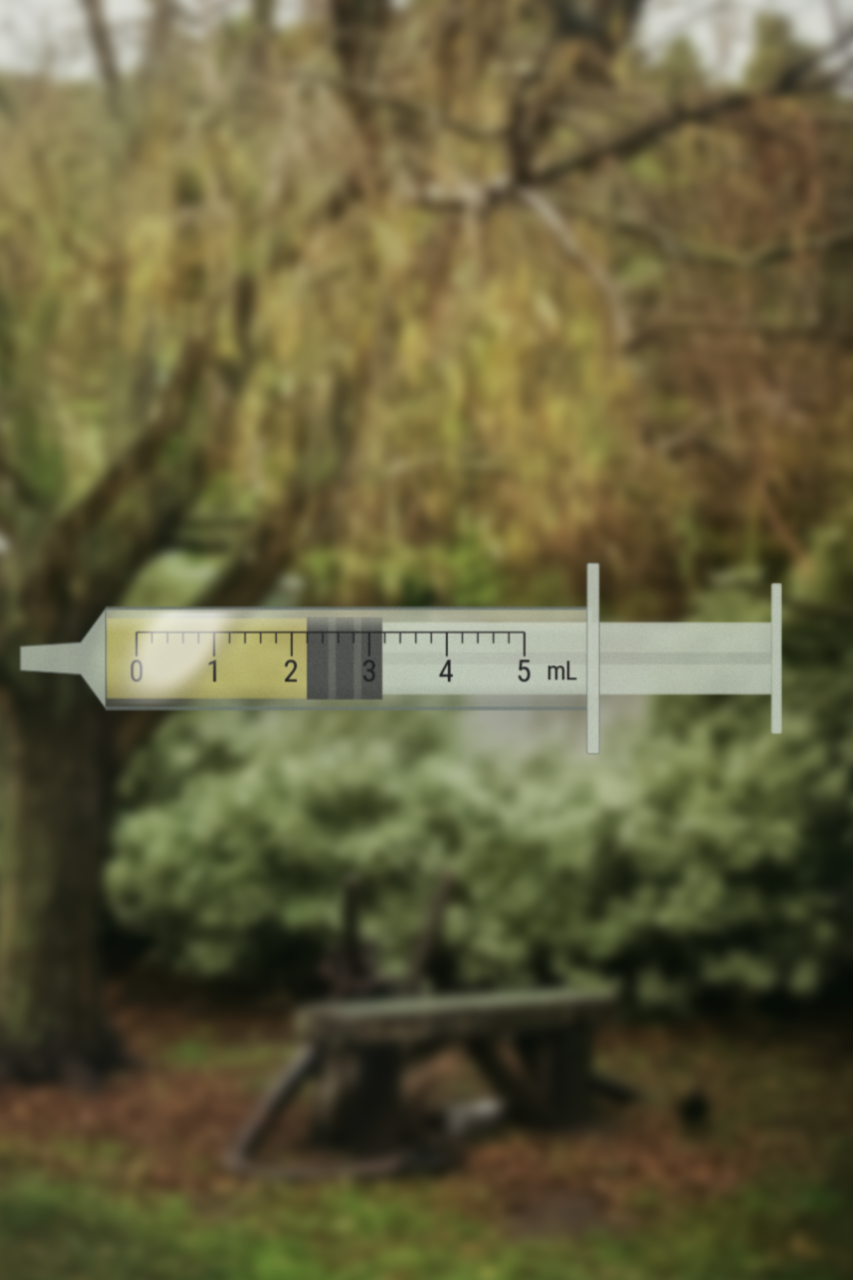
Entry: 2.2mL
